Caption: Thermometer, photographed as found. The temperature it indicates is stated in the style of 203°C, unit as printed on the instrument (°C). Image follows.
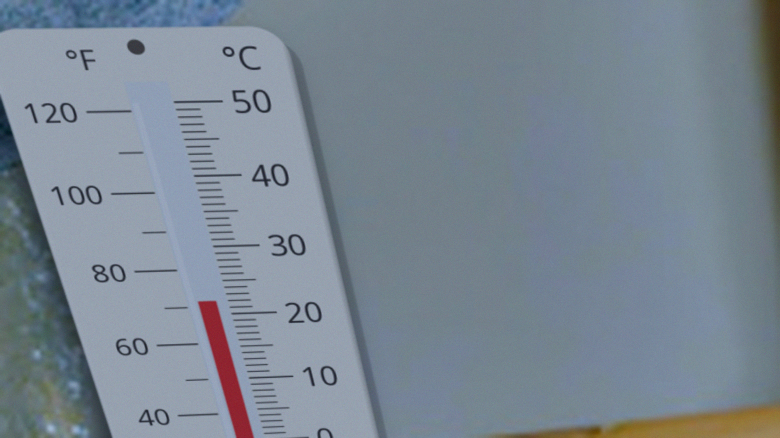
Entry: 22°C
